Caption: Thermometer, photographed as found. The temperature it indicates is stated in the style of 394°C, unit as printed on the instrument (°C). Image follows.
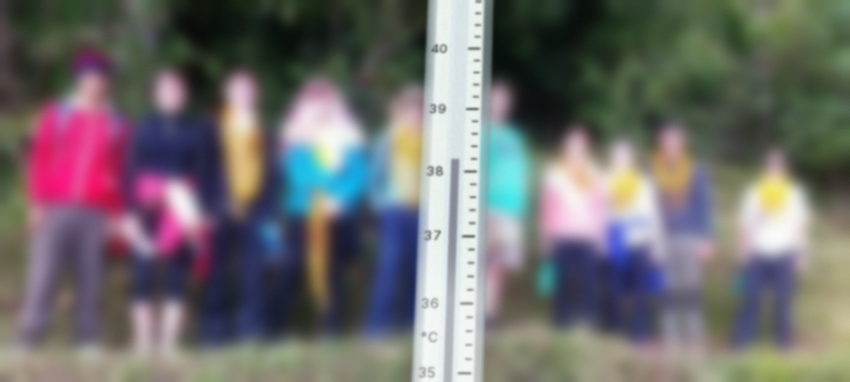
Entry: 38.2°C
